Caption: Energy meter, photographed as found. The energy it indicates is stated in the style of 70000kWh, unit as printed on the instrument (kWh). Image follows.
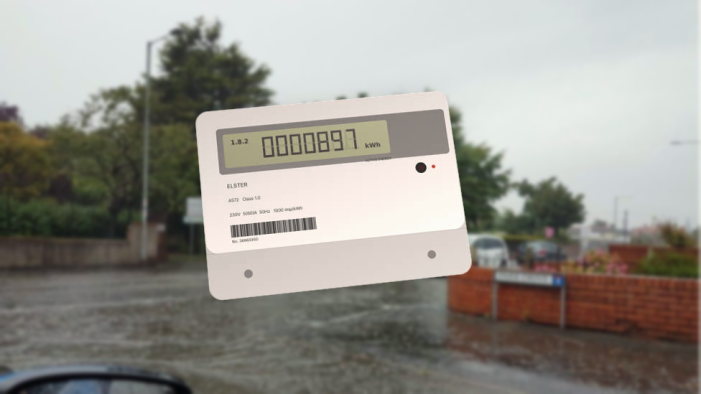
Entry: 897kWh
